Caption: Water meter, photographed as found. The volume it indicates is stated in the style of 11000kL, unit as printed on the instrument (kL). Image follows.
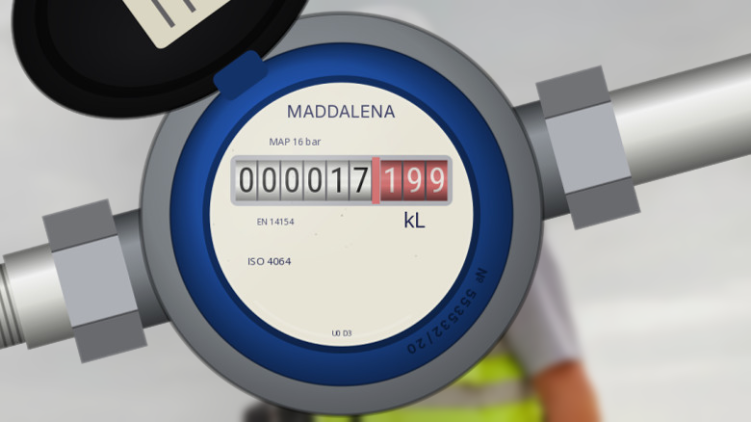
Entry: 17.199kL
